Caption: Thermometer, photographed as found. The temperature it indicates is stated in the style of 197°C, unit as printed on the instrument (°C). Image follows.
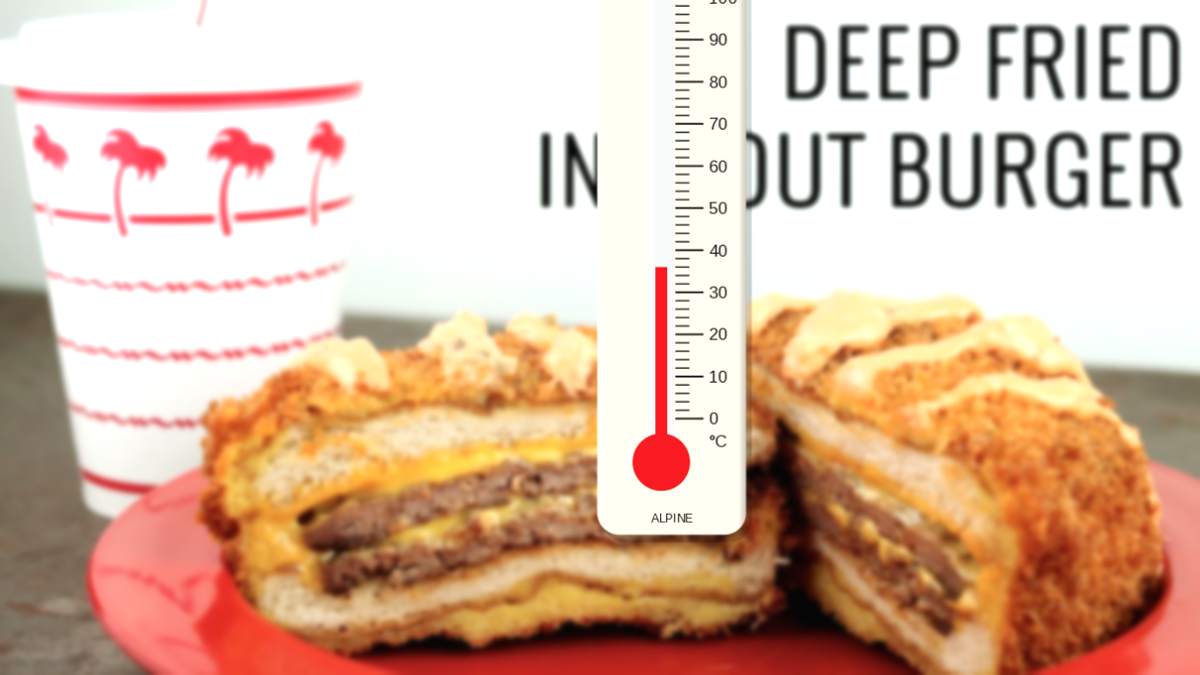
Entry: 36°C
